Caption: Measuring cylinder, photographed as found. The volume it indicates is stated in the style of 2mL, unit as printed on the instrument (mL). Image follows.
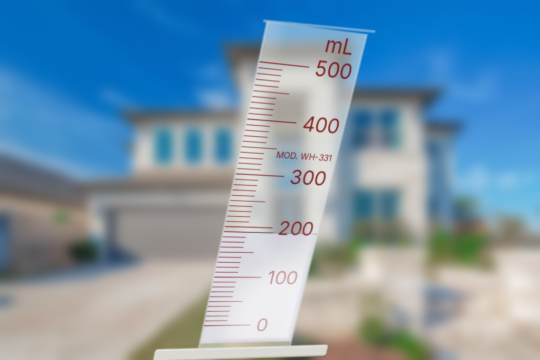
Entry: 190mL
